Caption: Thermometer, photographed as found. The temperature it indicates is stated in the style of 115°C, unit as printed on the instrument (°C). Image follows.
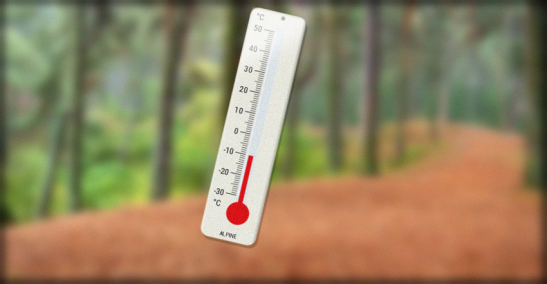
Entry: -10°C
